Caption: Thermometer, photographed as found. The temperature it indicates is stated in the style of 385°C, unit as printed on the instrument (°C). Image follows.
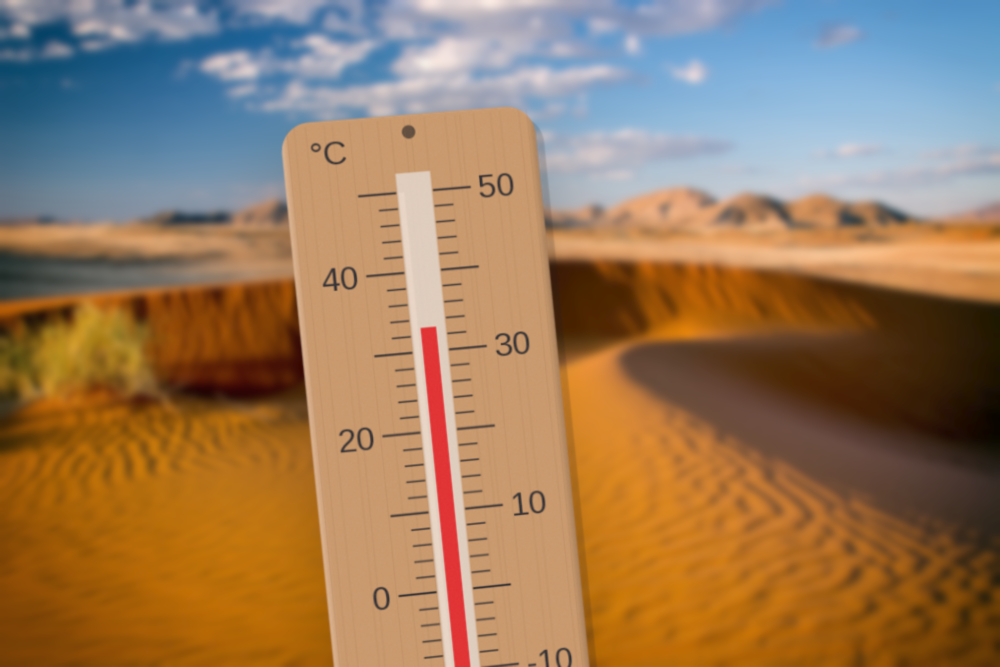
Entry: 33°C
